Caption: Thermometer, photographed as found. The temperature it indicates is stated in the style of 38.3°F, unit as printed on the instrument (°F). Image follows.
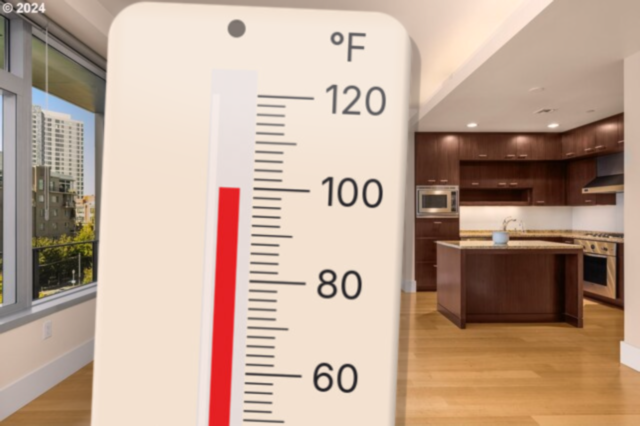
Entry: 100°F
